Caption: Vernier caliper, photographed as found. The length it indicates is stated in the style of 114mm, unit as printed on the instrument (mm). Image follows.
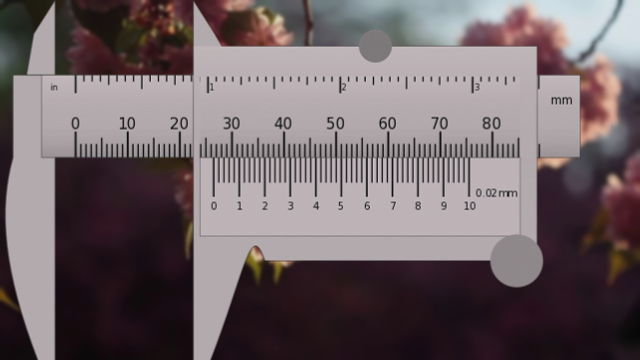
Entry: 26.5mm
